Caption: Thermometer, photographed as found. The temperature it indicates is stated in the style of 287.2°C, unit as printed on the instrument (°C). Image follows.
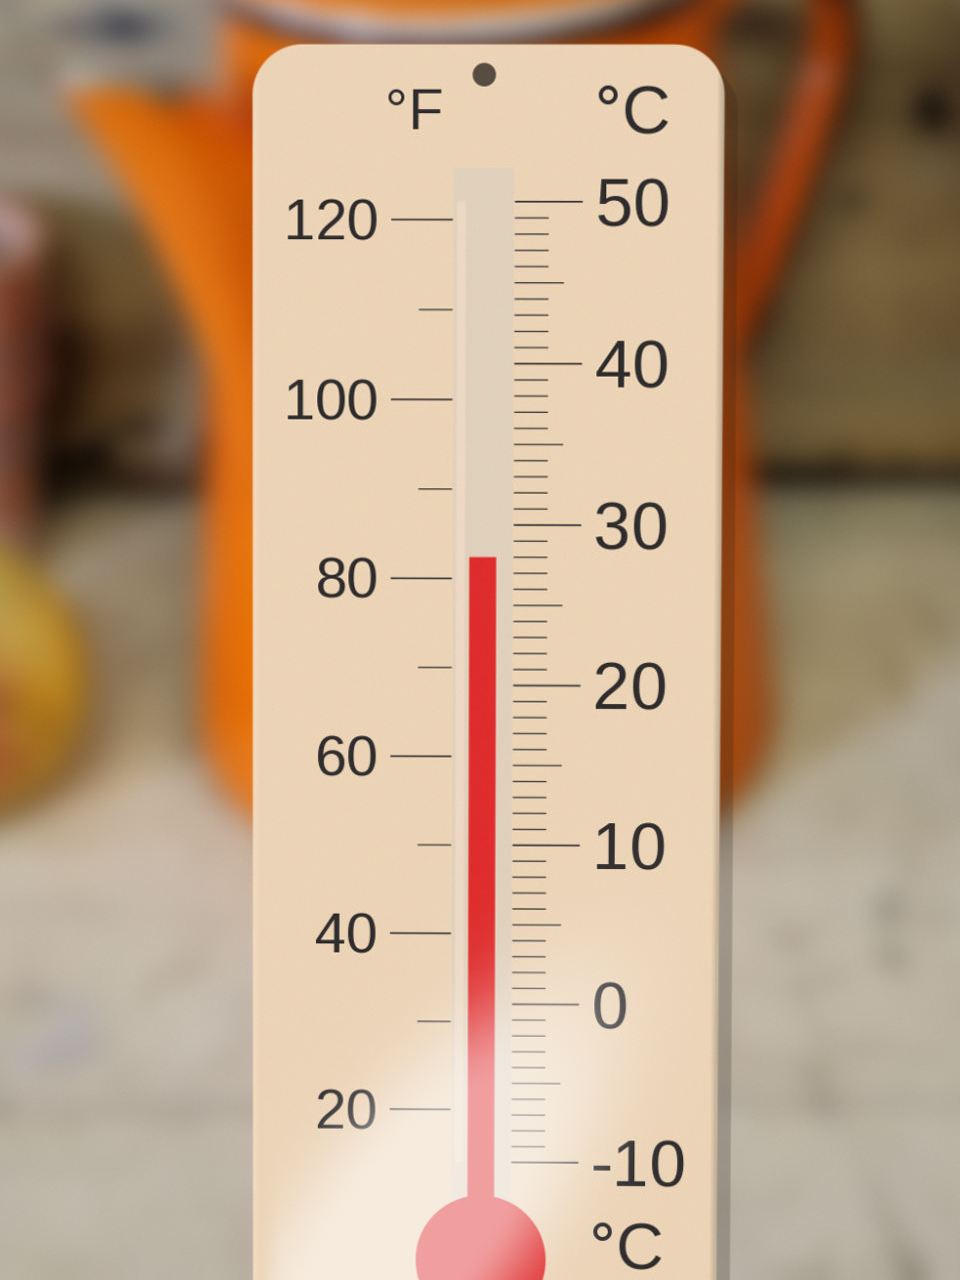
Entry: 28°C
